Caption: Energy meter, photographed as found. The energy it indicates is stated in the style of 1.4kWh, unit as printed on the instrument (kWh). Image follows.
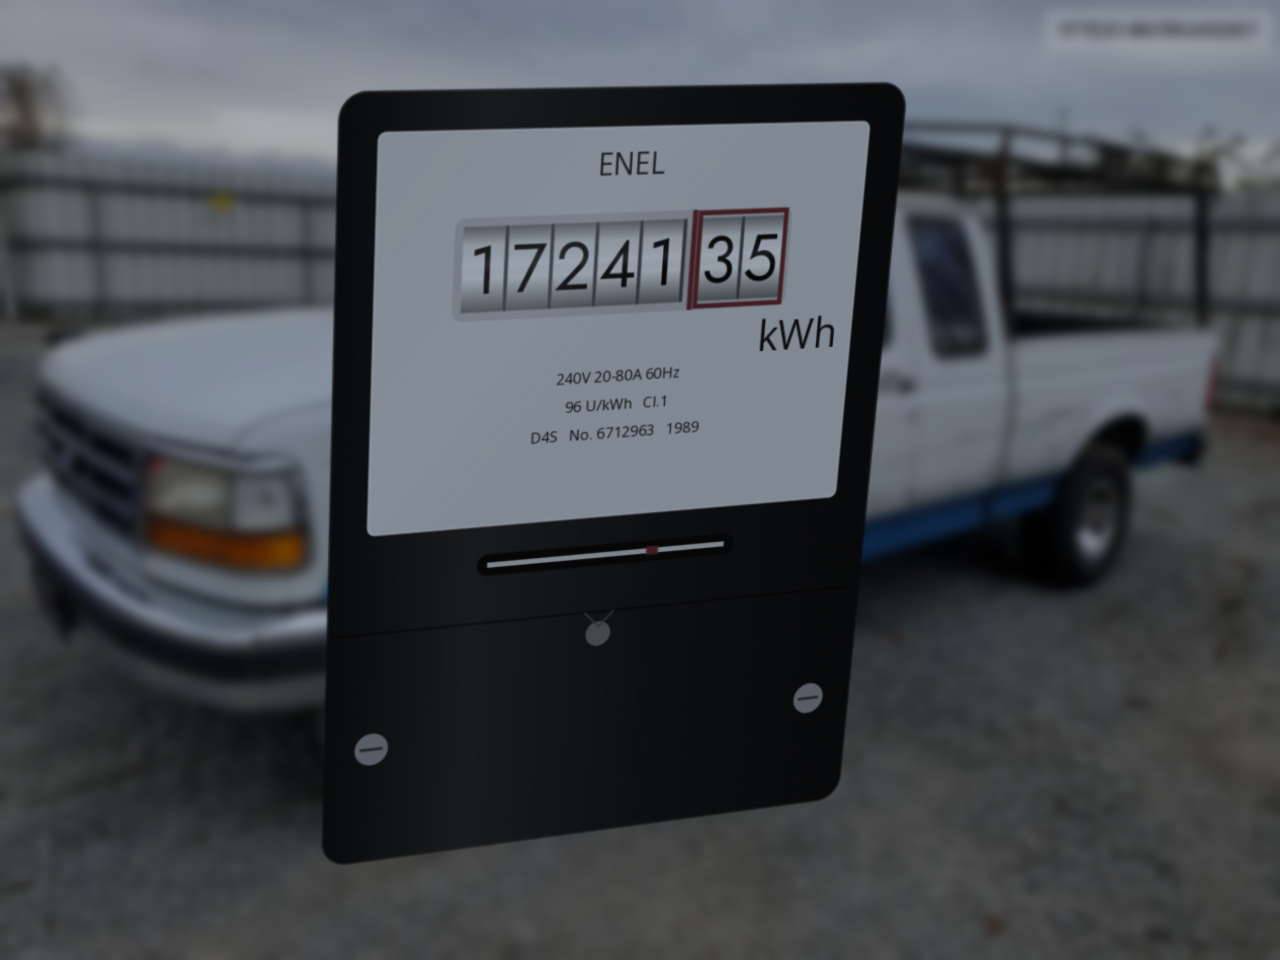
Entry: 17241.35kWh
